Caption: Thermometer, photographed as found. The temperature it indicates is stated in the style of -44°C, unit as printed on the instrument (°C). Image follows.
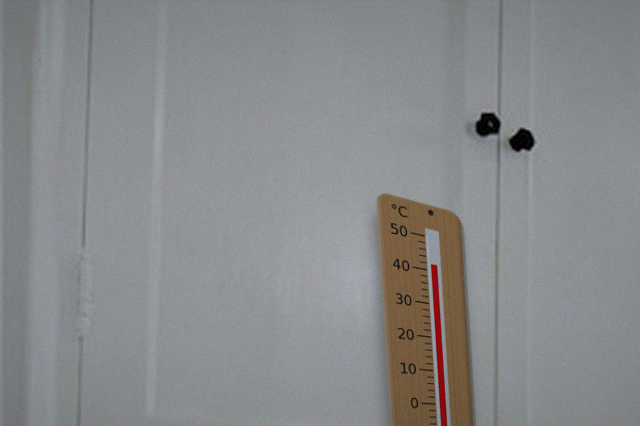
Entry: 42°C
